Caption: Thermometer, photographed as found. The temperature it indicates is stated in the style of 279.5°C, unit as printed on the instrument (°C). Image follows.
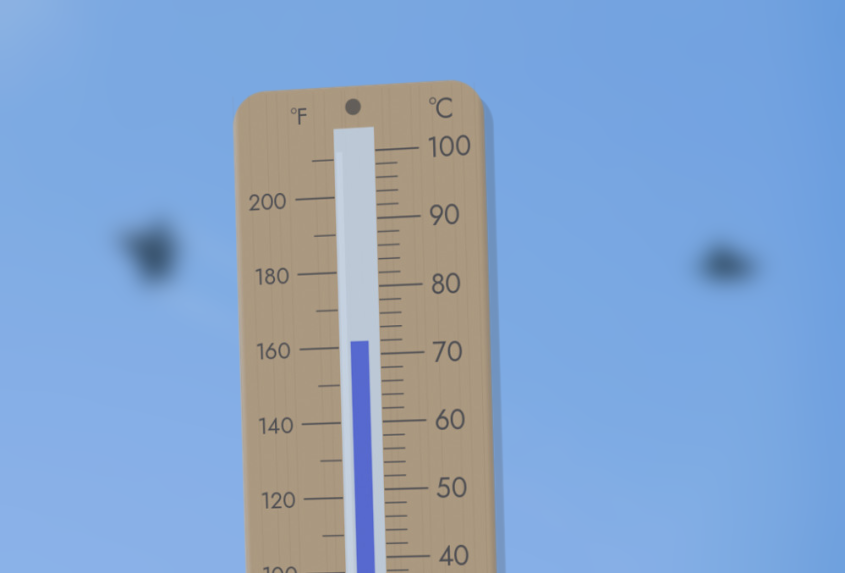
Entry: 72°C
